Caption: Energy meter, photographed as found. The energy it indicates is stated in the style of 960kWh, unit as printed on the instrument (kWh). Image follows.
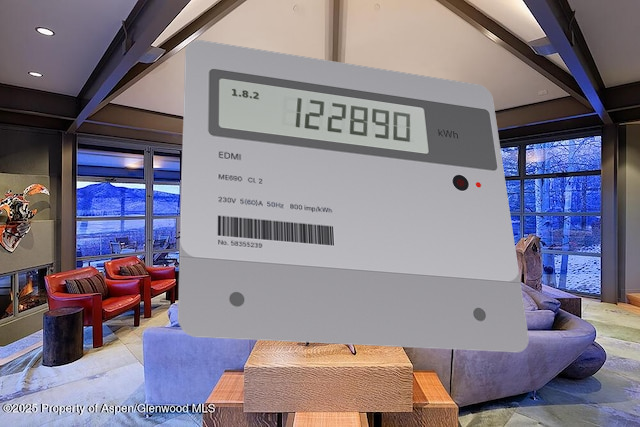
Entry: 122890kWh
